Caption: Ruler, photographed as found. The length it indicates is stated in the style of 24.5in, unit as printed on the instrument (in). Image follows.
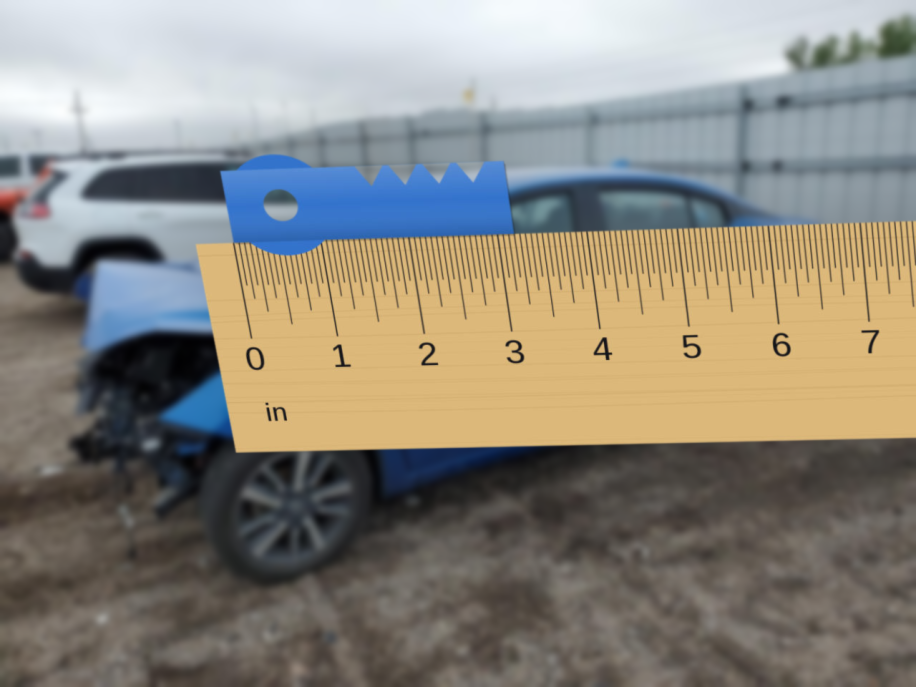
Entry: 3.1875in
